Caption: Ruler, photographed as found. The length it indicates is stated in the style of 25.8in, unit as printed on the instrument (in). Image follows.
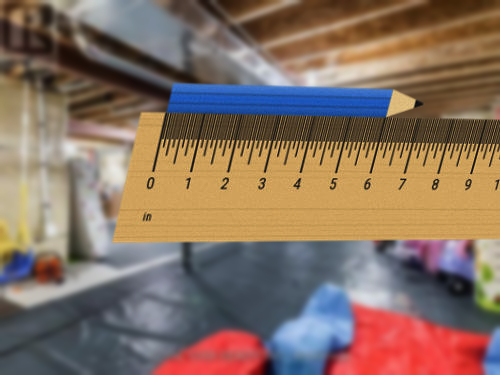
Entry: 7in
